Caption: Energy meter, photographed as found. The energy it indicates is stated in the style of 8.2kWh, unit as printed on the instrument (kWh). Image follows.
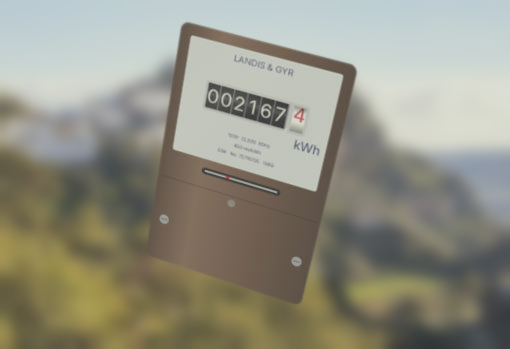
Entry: 2167.4kWh
